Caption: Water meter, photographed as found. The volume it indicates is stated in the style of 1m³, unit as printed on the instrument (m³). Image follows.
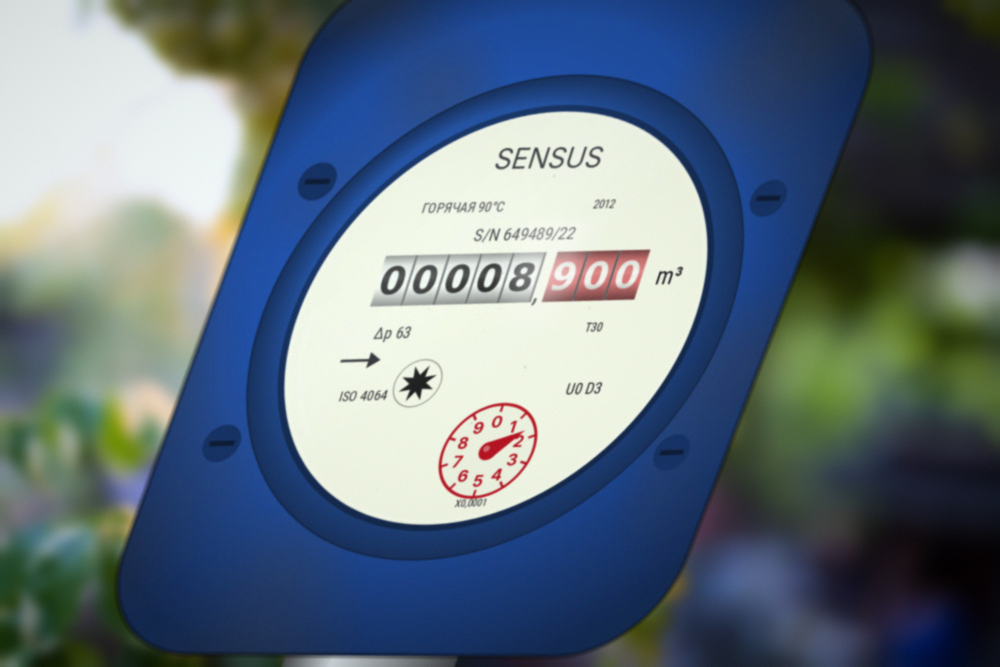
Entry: 8.9001m³
